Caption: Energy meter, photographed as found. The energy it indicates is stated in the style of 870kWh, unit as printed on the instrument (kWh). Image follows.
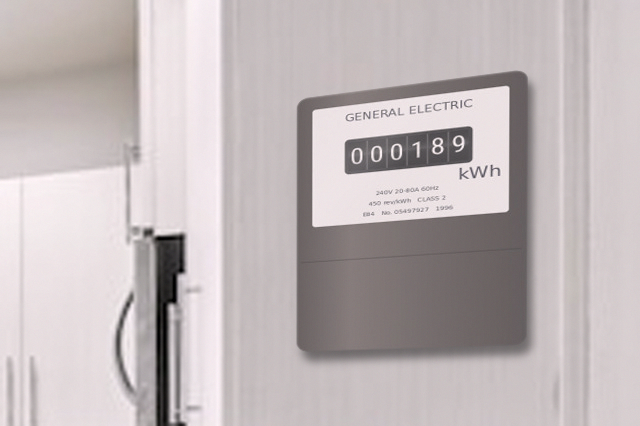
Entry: 189kWh
